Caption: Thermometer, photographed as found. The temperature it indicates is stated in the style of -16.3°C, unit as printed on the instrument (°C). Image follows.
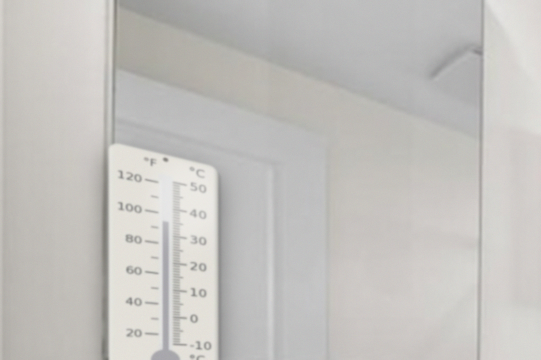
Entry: 35°C
